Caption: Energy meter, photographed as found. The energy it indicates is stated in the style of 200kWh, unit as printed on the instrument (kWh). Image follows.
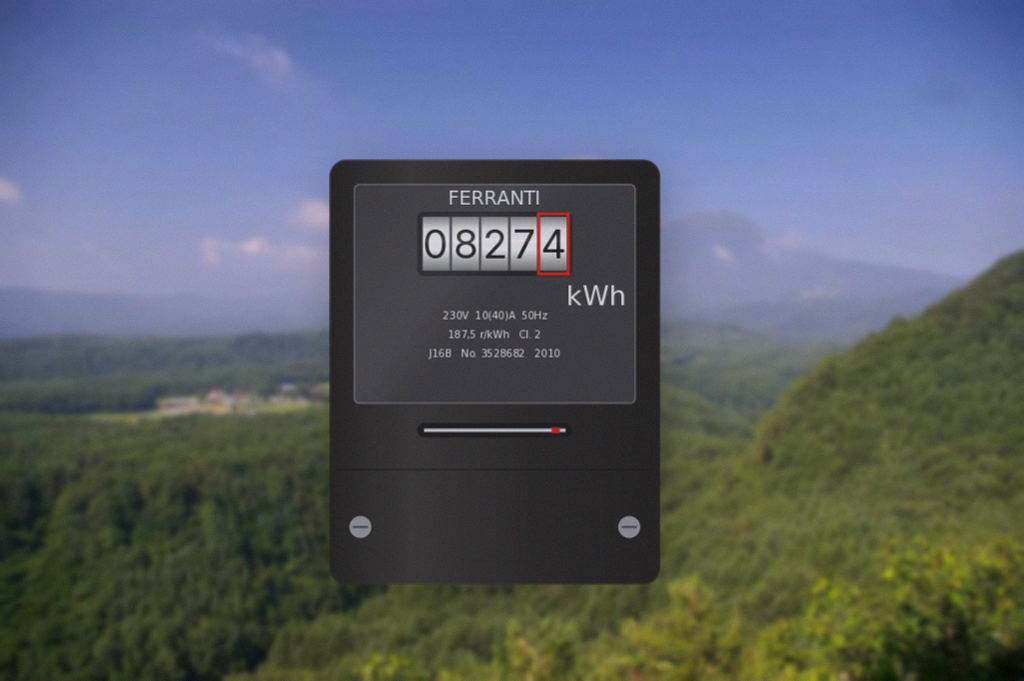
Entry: 827.4kWh
